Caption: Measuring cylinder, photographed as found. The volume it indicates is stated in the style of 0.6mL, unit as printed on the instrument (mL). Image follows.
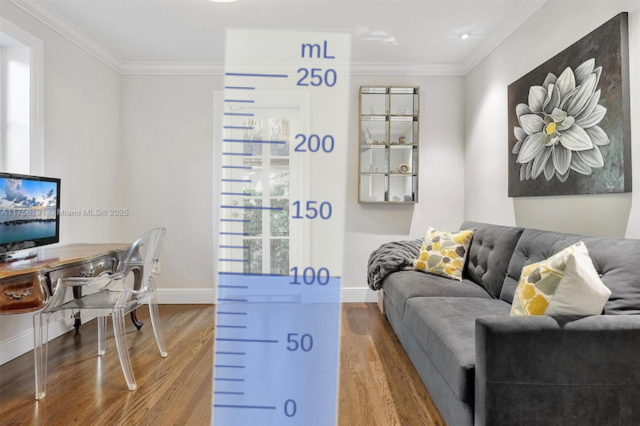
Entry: 100mL
